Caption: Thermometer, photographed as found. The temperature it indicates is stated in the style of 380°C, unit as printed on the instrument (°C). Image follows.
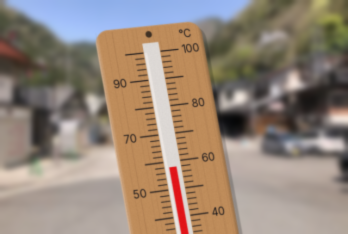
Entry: 58°C
